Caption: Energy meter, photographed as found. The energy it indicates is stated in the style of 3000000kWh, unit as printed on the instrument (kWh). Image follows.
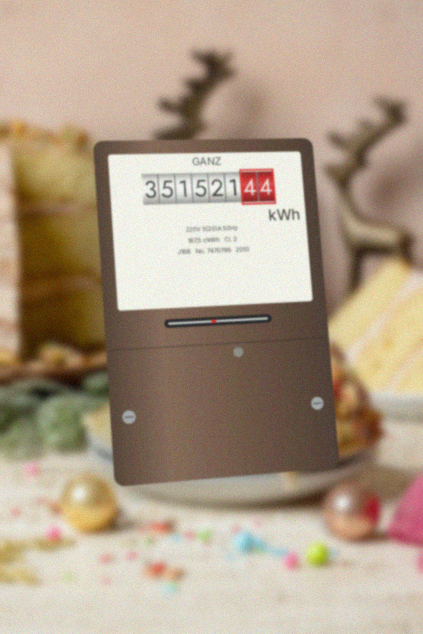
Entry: 351521.44kWh
